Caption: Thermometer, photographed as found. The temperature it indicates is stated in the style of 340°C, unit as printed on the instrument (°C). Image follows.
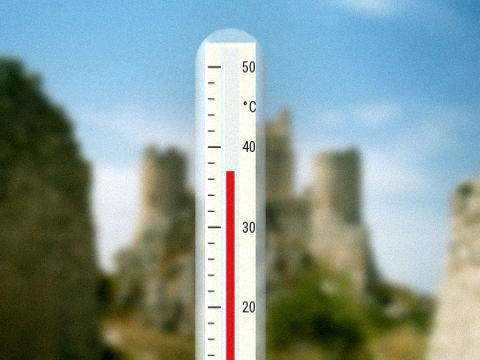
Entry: 37°C
